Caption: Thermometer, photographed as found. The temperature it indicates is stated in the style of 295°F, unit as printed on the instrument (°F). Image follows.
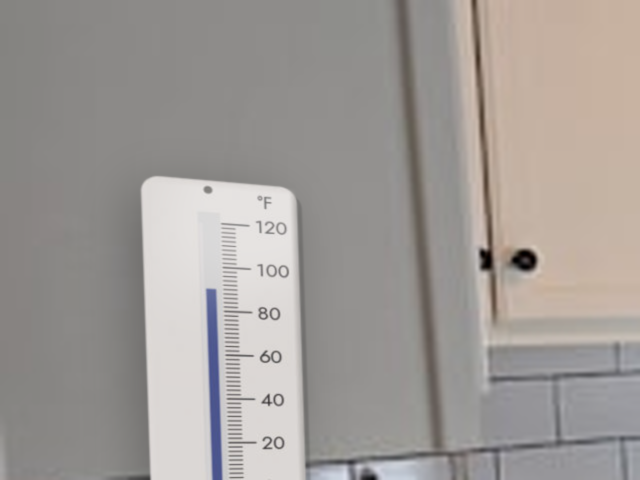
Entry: 90°F
